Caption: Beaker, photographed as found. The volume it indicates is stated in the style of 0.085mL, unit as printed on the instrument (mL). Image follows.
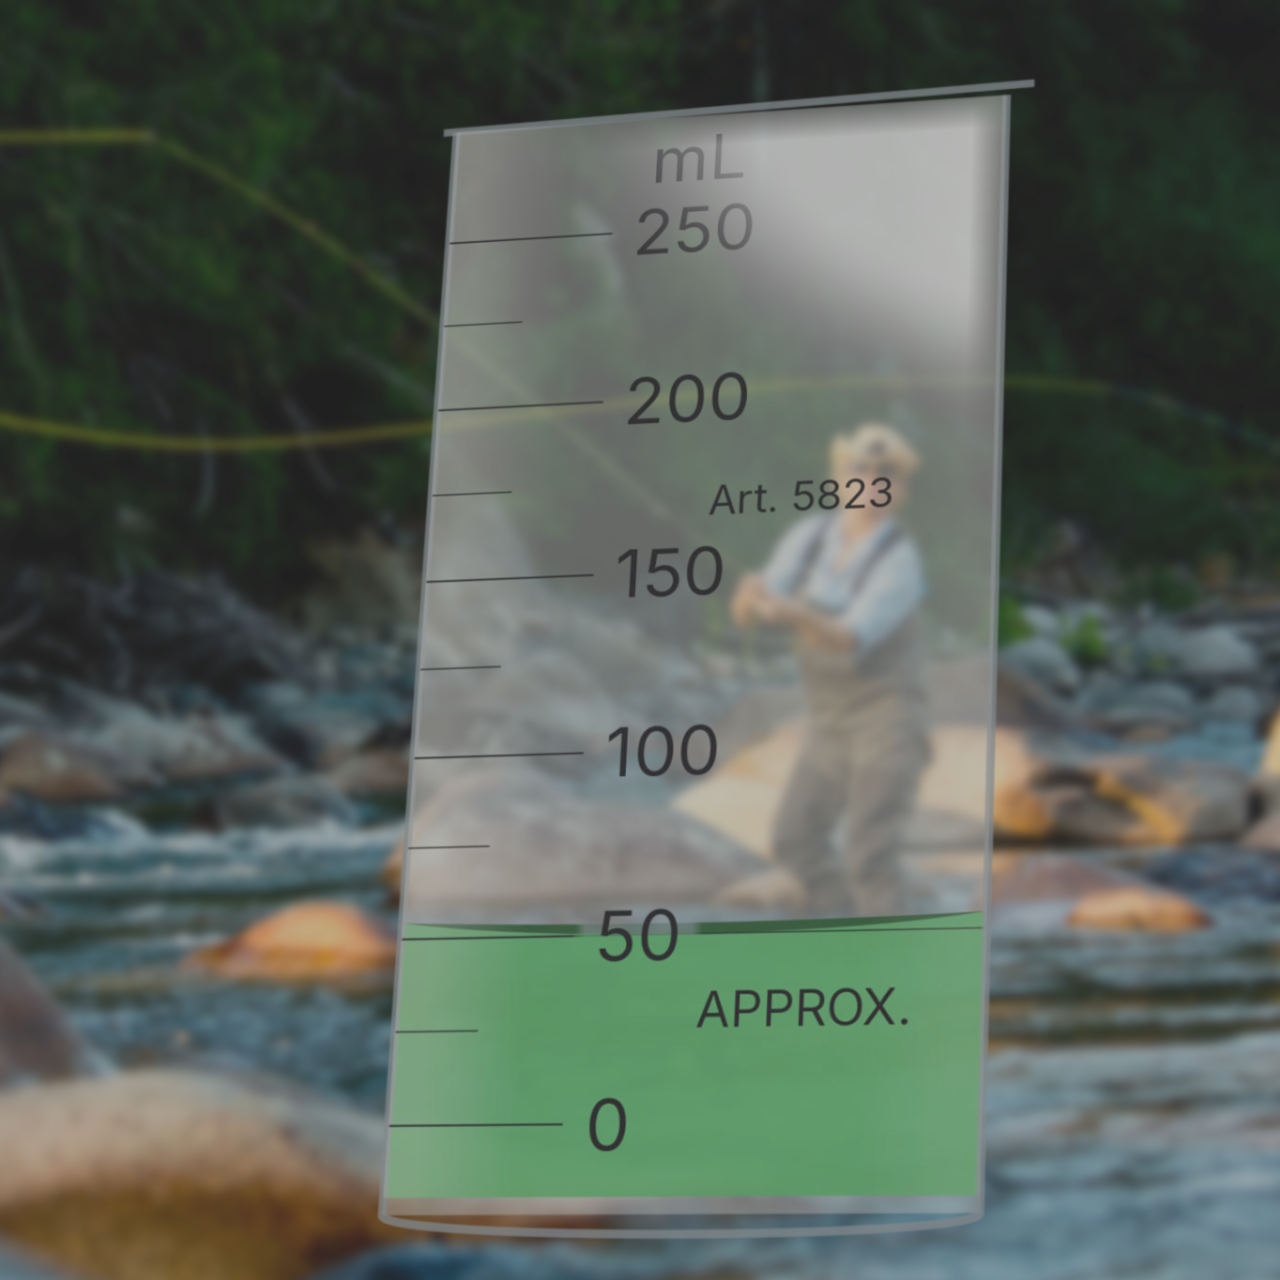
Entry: 50mL
